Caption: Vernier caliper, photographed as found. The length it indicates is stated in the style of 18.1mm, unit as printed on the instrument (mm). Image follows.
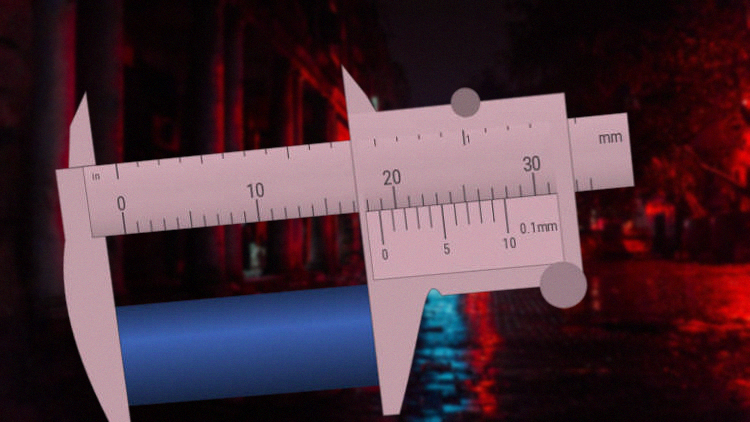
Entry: 18.8mm
